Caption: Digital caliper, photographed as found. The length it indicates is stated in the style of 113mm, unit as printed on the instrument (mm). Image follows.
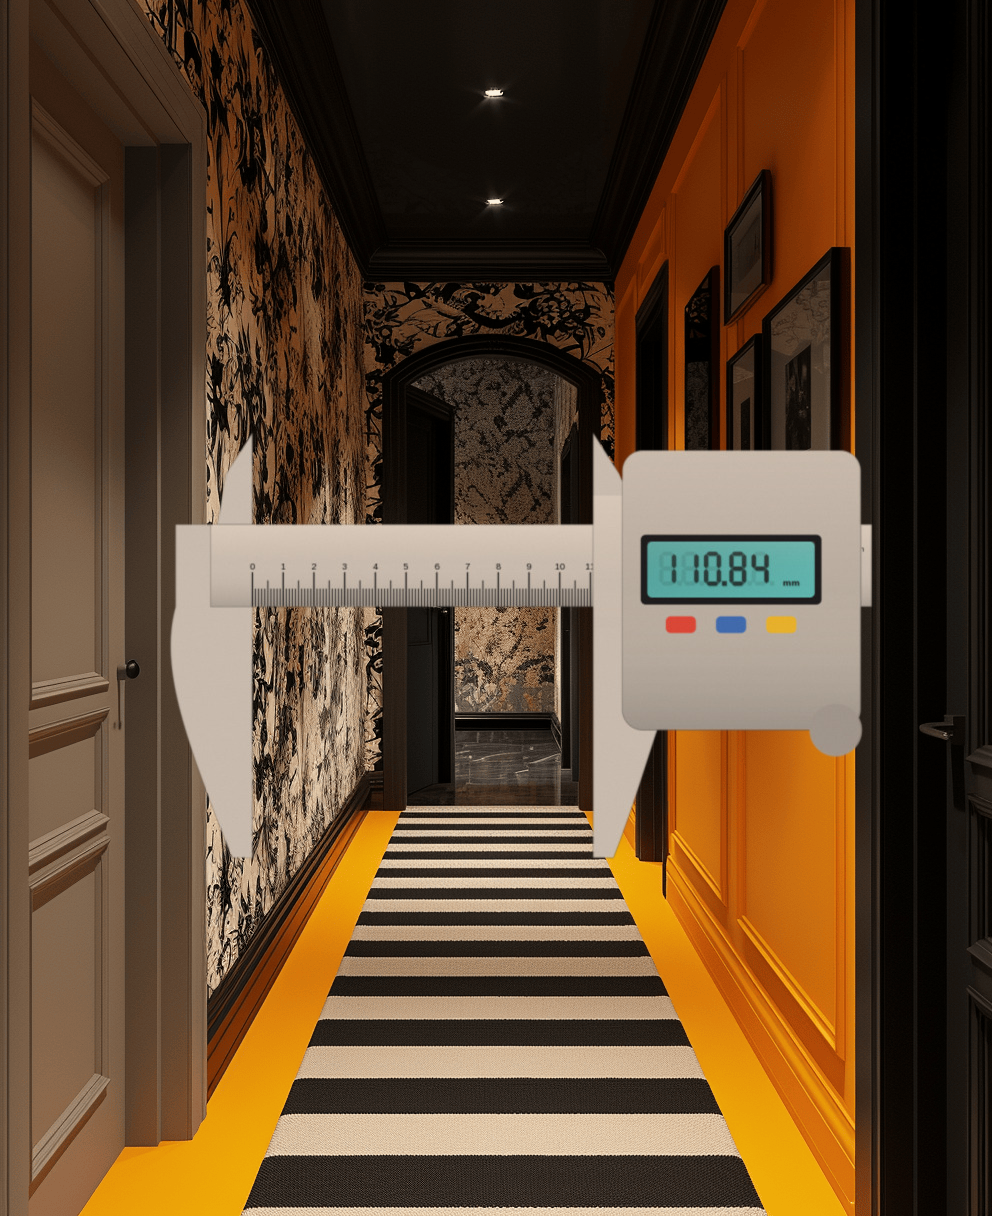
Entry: 110.84mm
